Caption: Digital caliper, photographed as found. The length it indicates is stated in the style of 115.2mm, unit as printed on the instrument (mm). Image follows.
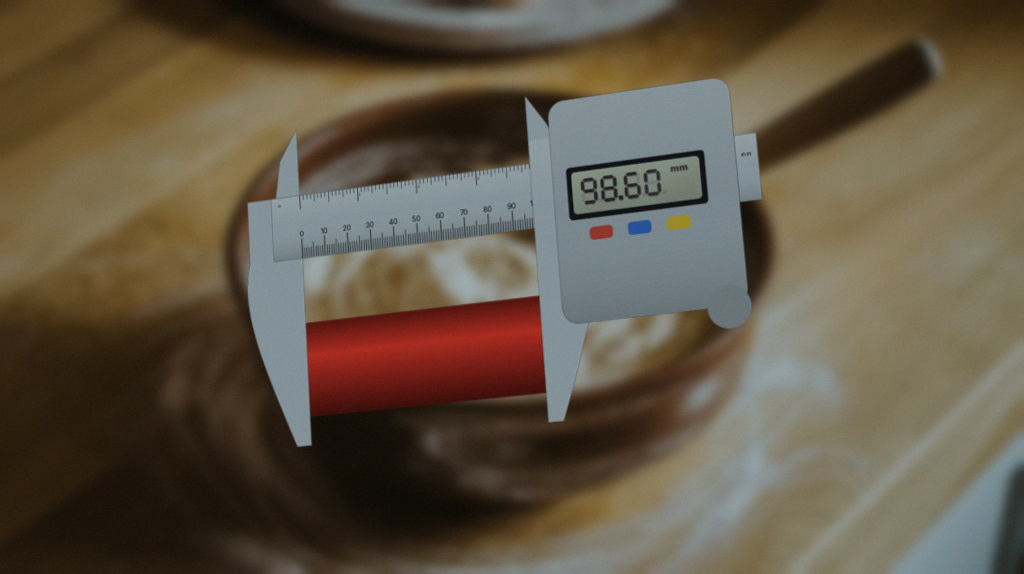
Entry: 98.60mm
